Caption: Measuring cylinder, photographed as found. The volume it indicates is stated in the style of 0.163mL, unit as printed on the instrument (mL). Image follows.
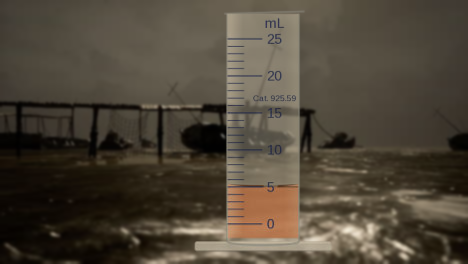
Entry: 5mL
